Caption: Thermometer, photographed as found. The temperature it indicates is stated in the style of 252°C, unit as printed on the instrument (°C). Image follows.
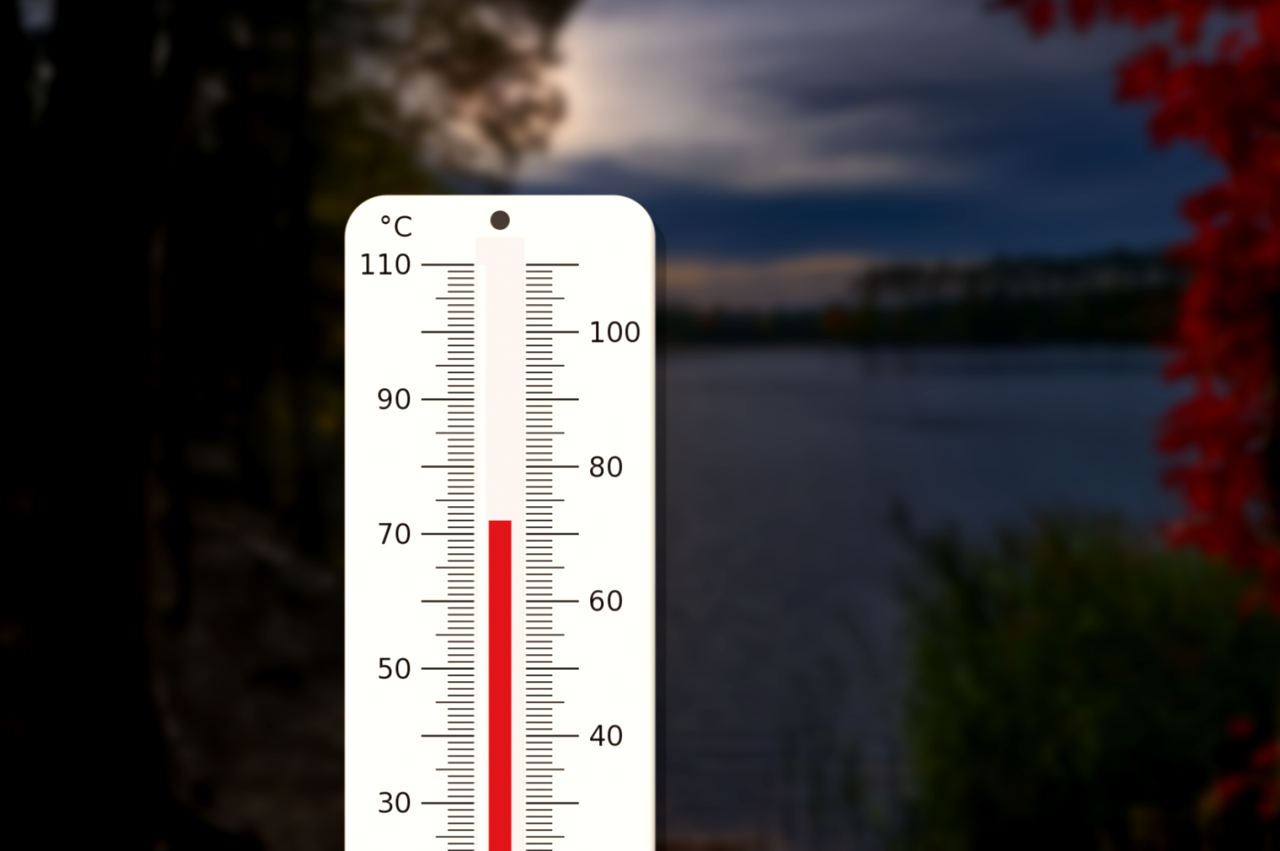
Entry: 72°C
